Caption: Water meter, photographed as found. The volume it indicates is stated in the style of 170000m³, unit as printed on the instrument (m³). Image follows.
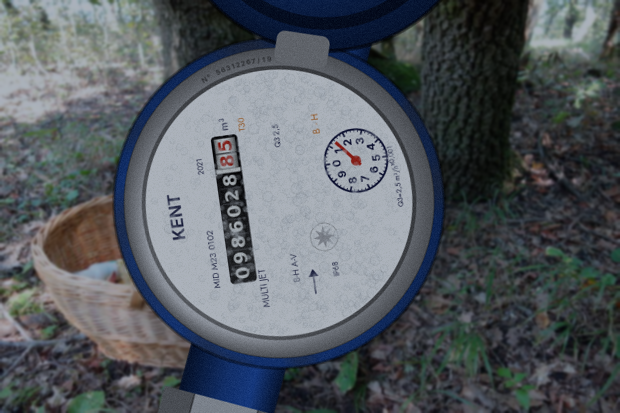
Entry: 986028.851m³
